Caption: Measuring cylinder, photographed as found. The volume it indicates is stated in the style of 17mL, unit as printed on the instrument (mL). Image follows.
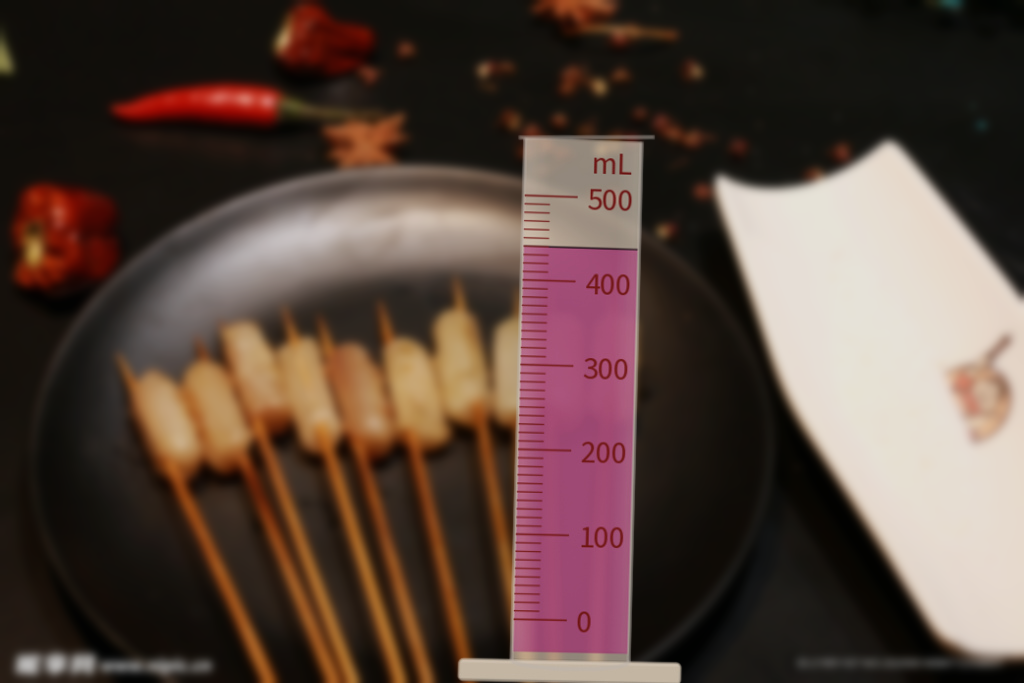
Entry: 440mL
